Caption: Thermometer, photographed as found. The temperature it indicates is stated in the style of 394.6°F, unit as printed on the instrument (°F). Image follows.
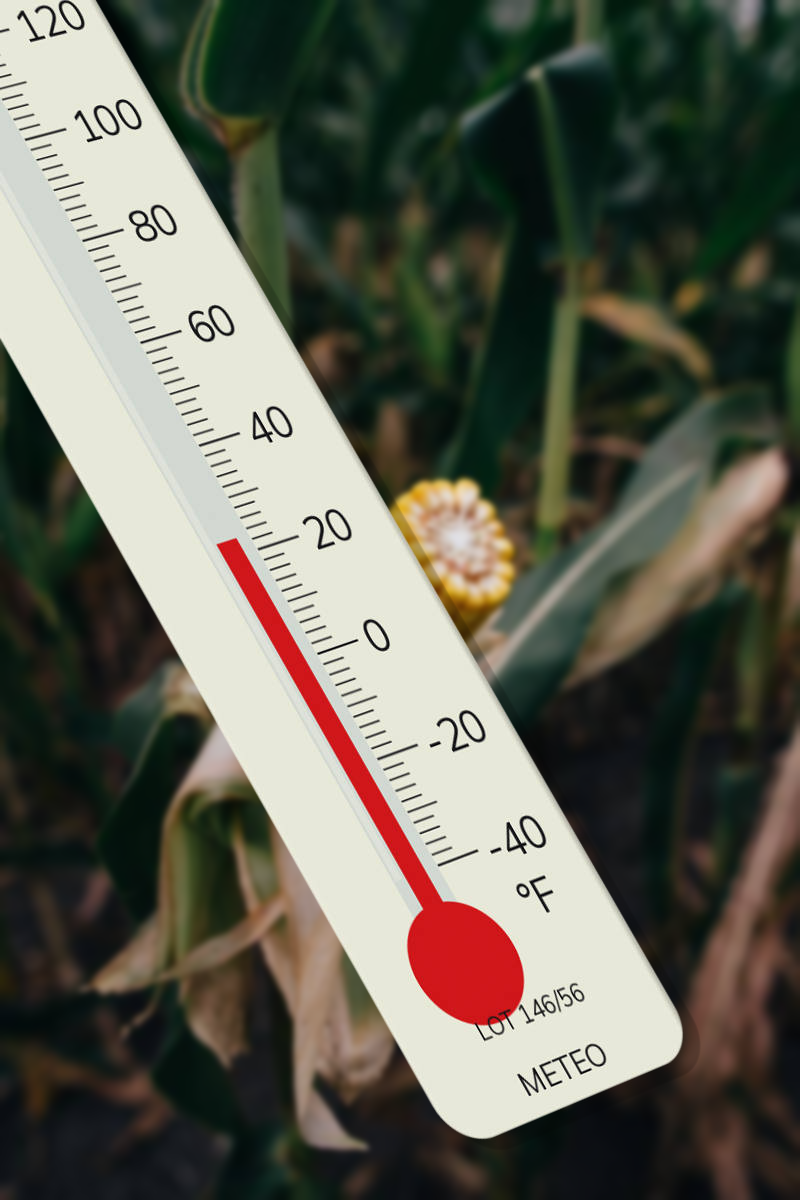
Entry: 23°F
